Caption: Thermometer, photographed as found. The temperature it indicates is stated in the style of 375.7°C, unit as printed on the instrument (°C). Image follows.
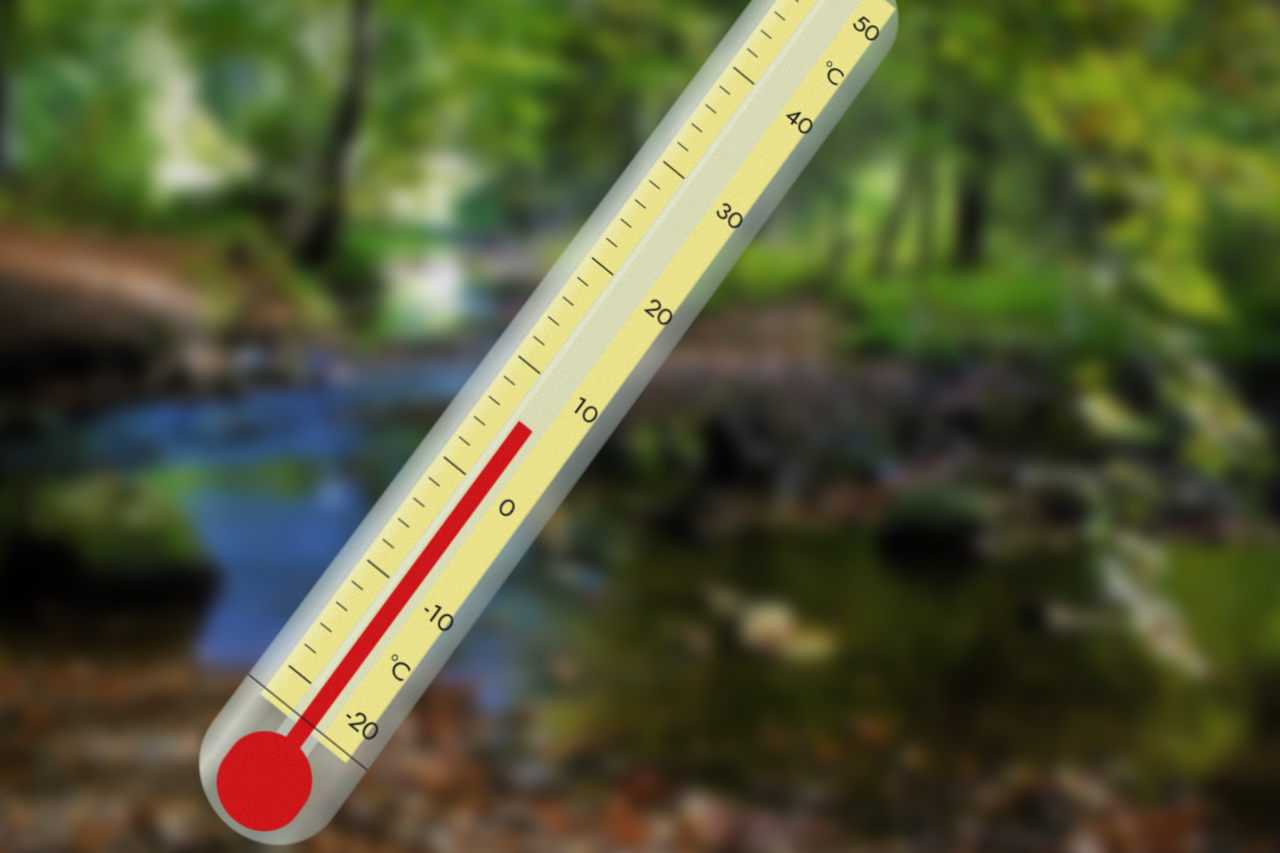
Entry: 6°C
